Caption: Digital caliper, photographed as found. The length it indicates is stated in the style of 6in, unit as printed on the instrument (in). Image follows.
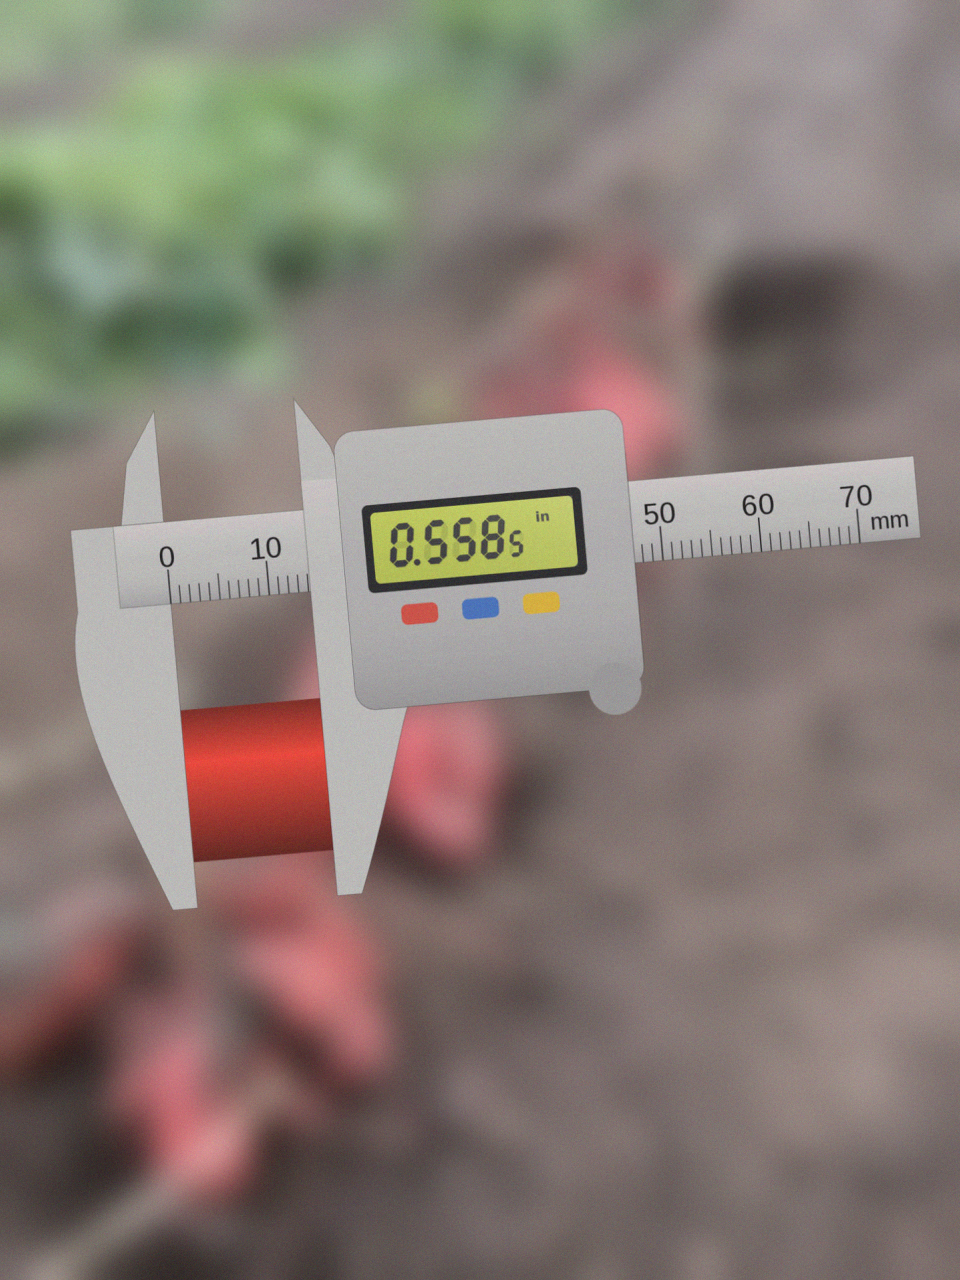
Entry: 0.5585in
